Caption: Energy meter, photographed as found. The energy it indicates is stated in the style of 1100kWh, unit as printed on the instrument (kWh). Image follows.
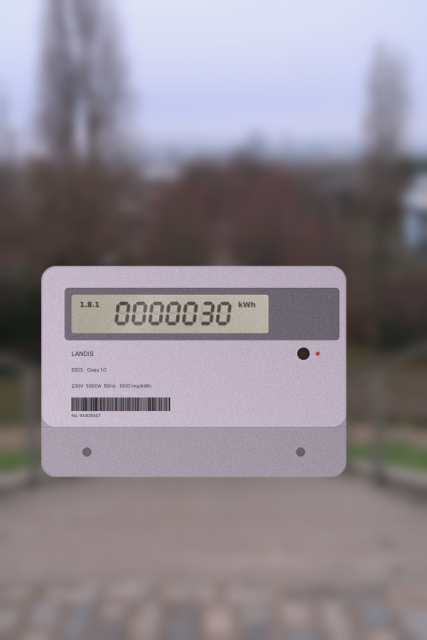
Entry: 30kWh
